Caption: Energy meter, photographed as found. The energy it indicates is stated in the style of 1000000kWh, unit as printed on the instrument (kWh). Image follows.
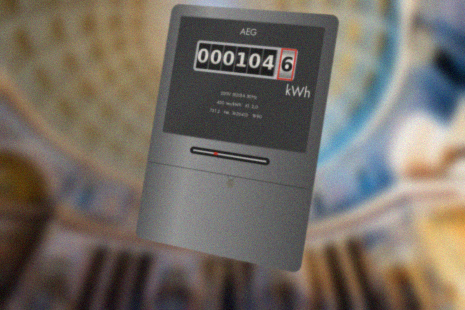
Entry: 104.6kWh
